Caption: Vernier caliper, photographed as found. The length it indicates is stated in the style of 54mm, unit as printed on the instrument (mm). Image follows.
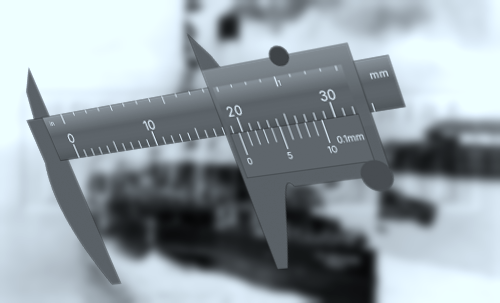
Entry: 19.6mm
